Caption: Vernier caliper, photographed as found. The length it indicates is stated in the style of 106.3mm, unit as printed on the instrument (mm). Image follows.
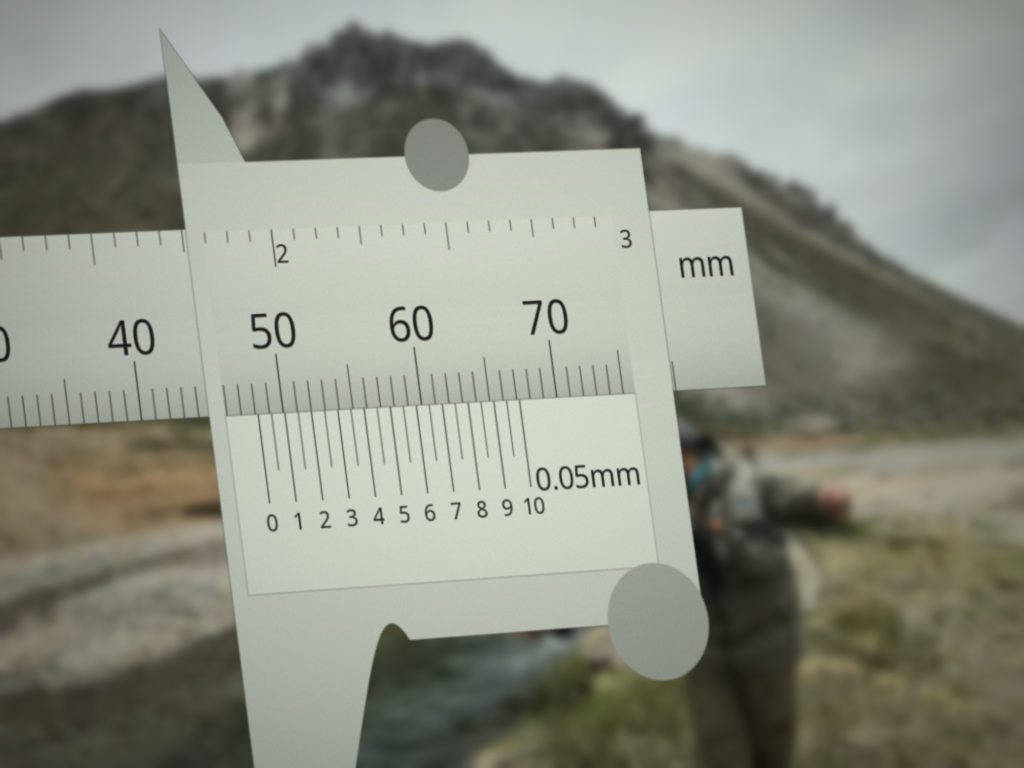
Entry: 48.2mm
